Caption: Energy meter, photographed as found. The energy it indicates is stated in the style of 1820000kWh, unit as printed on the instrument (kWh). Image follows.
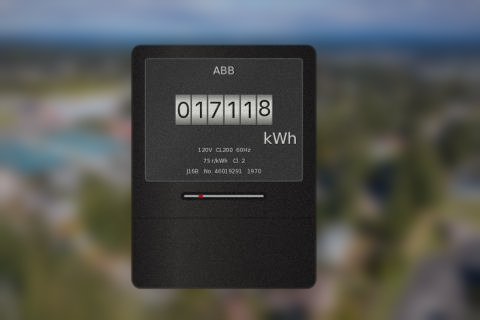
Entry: 17118kWh
